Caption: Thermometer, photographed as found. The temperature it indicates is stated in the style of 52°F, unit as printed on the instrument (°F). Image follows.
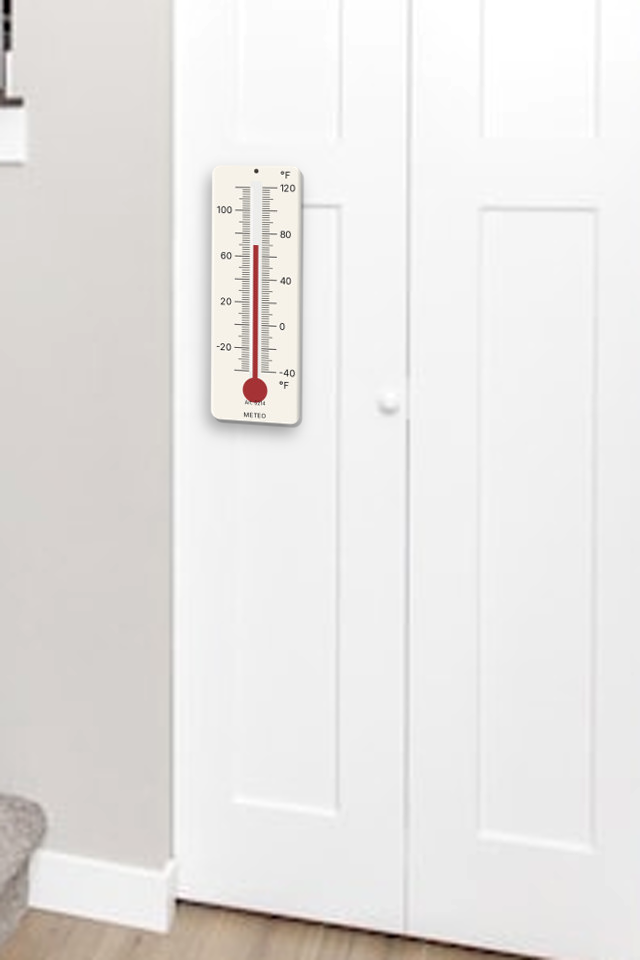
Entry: 70°F
